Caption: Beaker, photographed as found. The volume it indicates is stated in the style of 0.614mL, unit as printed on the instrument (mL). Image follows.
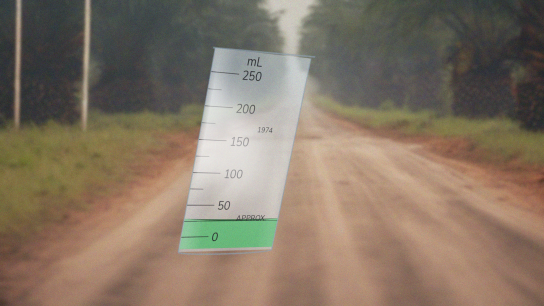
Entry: 25mL
